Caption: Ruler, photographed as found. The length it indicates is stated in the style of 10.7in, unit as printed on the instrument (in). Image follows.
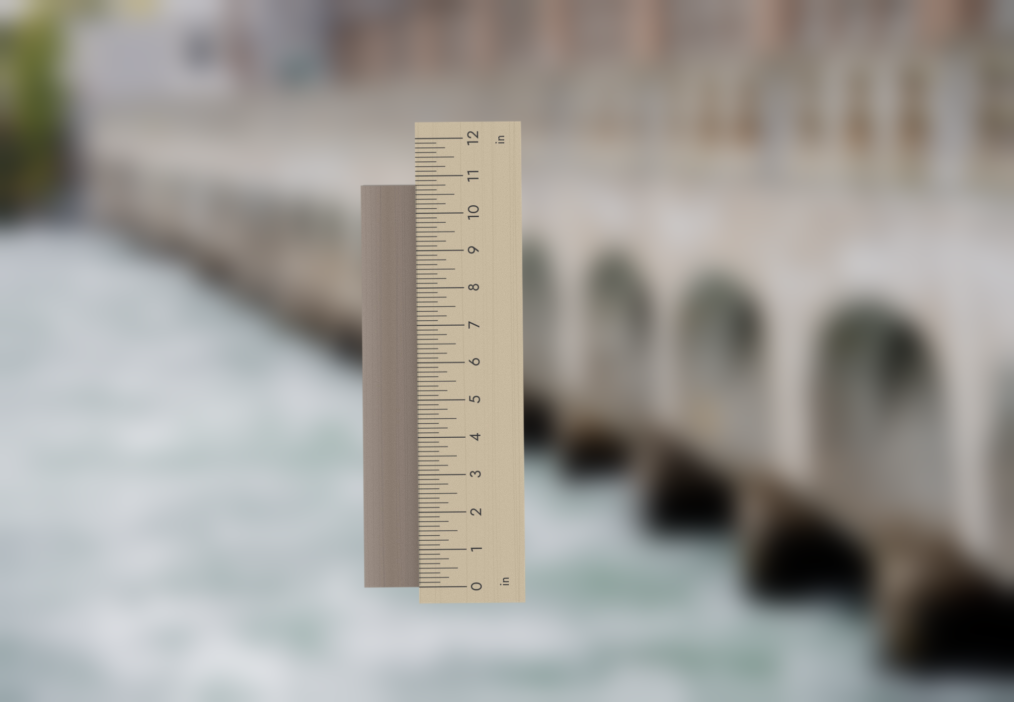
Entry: 10.75in
